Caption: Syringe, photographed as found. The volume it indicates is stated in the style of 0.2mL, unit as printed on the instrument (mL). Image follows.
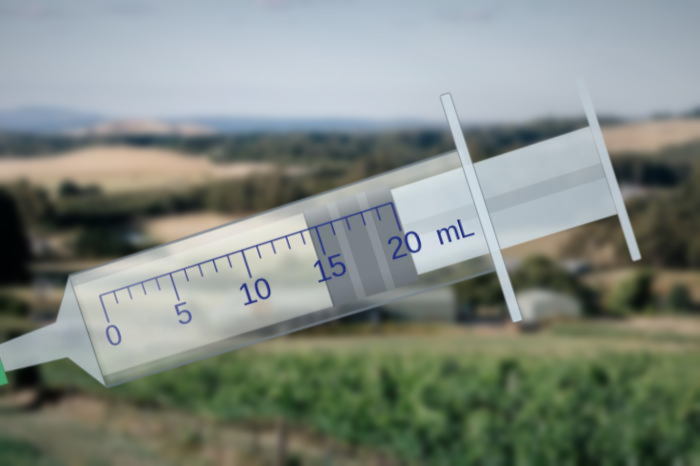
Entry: 14.5mL
